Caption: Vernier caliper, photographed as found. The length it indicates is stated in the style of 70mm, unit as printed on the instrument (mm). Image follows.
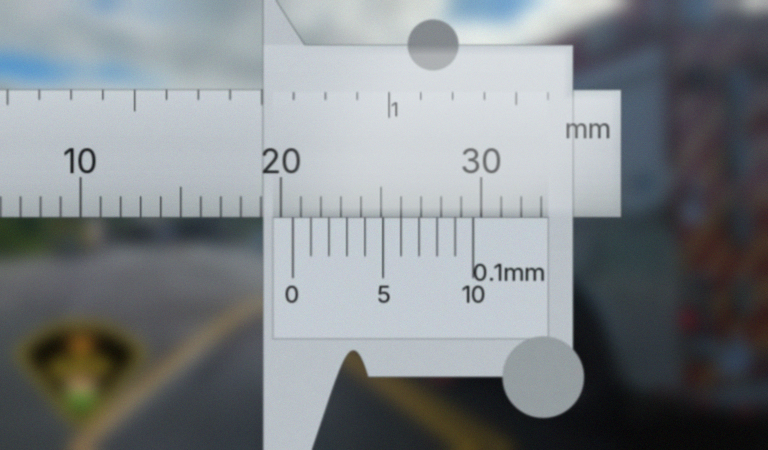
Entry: 20.6mm
